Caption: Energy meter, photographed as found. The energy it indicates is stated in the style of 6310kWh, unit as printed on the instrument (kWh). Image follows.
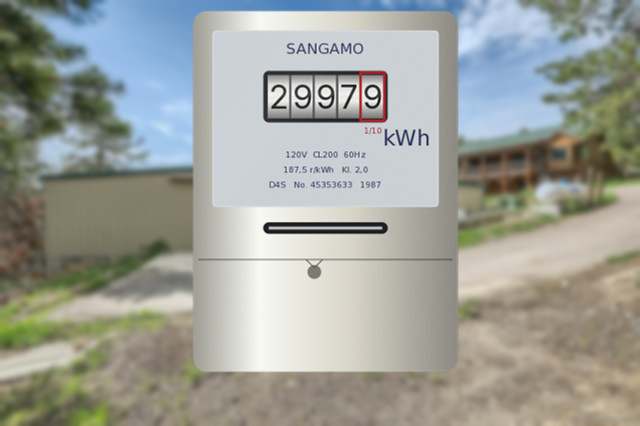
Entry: 2997.9kWh
